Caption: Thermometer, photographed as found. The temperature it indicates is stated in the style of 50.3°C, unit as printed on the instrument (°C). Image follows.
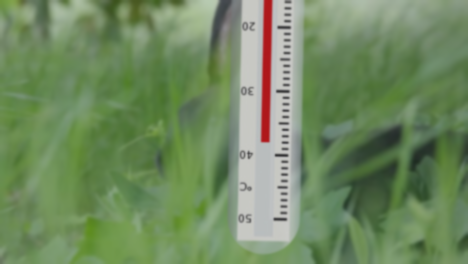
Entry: 38°C
